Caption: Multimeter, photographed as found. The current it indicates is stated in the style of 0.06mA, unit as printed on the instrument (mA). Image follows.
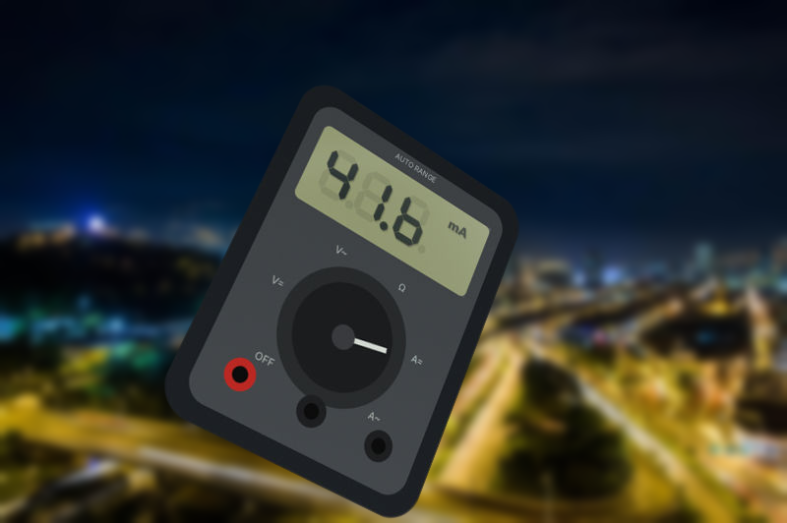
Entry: 41.6mA
